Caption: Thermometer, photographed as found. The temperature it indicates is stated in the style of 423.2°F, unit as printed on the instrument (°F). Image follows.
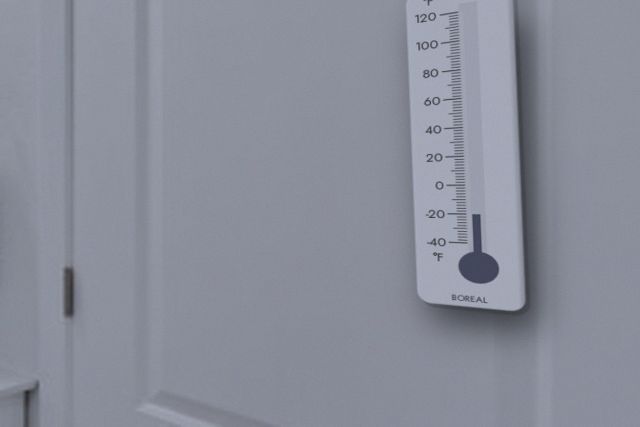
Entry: -20°F
